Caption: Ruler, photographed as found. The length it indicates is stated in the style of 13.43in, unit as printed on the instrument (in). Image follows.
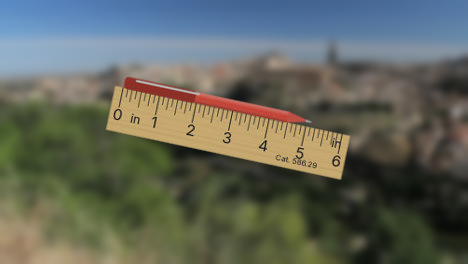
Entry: 5.125in
